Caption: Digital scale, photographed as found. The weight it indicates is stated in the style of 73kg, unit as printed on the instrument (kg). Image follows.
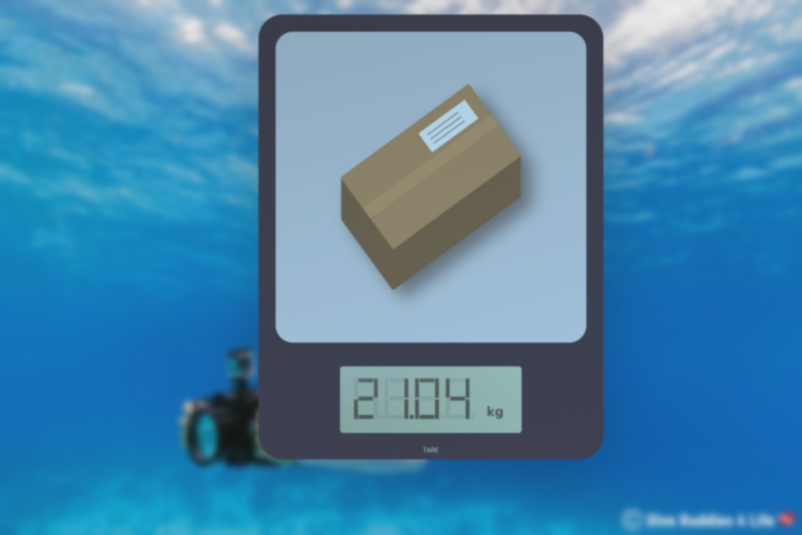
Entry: 21.04kg
